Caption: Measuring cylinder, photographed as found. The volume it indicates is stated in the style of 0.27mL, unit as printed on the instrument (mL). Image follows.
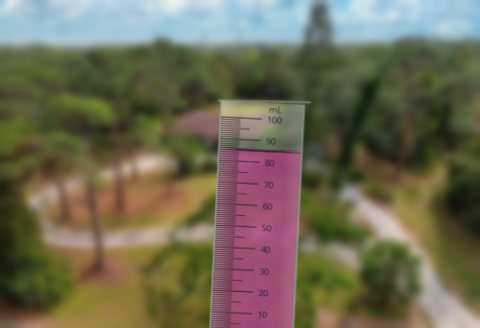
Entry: 85mL
